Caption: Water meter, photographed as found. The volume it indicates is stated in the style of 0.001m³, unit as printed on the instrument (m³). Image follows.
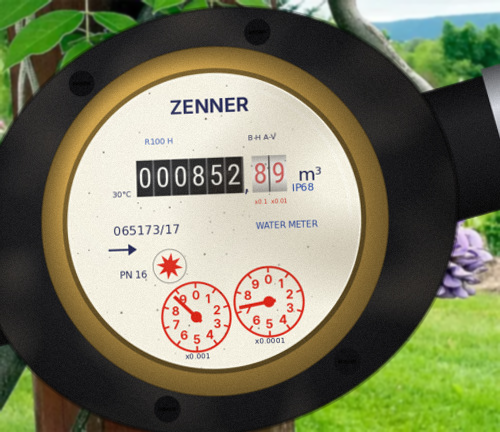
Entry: 852.8987m³
